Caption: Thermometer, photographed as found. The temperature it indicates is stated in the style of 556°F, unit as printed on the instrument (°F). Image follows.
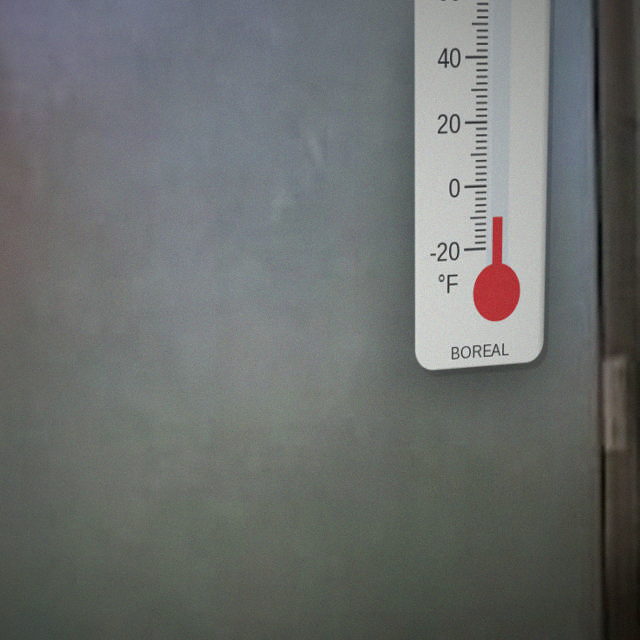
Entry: -10°F
